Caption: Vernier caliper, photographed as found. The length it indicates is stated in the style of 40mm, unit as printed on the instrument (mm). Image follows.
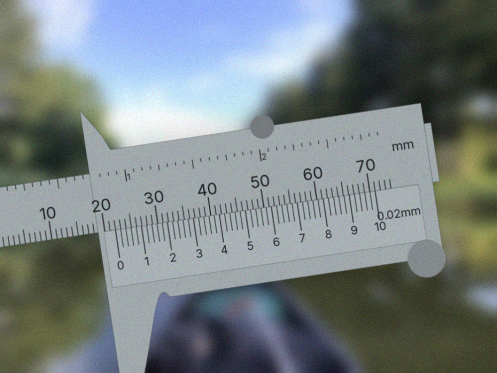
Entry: 22.0mm
